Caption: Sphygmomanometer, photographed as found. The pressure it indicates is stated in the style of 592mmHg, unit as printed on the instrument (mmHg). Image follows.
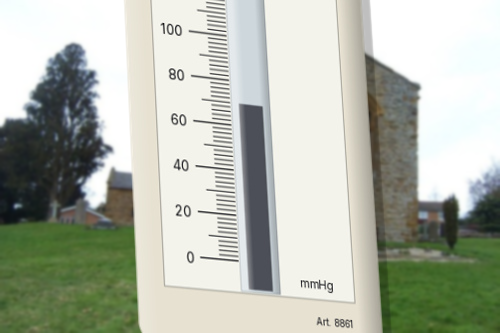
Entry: 70mmHg
